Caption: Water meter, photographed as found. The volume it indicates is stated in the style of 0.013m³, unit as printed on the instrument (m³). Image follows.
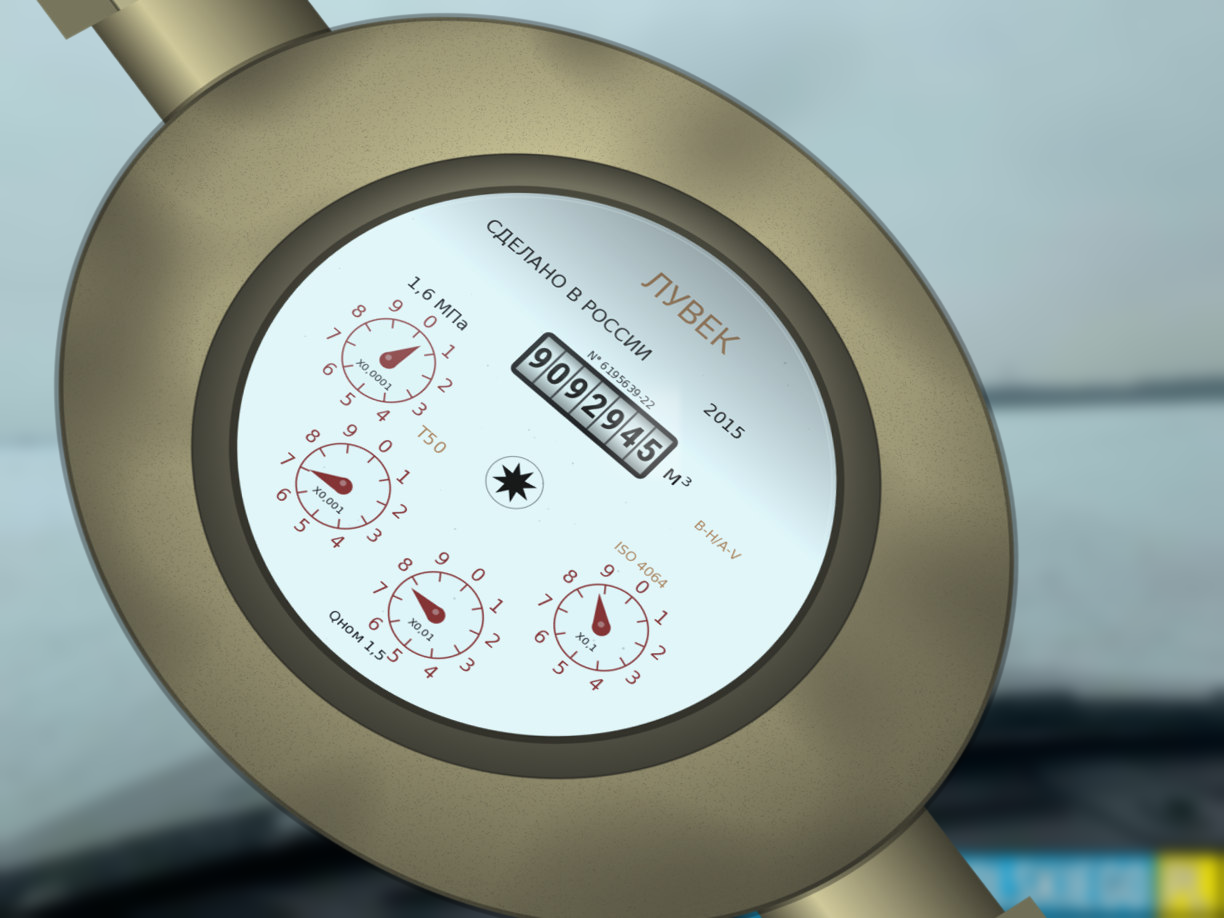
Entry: 9092945.8770m³
